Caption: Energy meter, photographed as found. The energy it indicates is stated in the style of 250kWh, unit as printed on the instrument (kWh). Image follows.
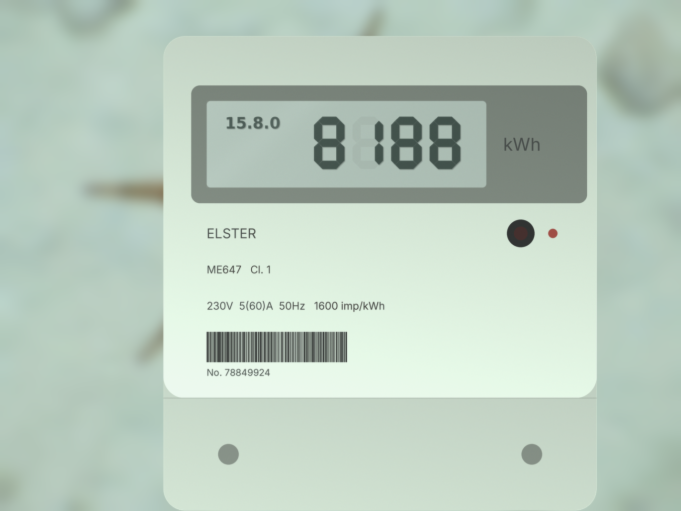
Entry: 8188kWh
